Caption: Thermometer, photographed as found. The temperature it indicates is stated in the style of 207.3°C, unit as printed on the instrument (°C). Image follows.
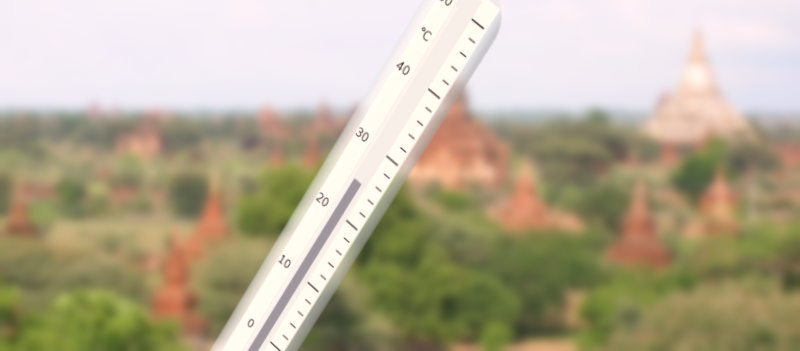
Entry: 25°C
